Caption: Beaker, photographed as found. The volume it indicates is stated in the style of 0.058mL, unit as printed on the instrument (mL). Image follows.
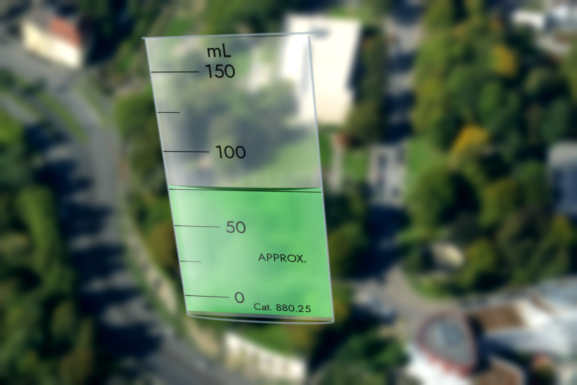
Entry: 75mL
